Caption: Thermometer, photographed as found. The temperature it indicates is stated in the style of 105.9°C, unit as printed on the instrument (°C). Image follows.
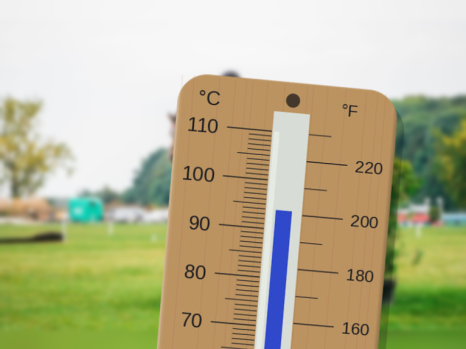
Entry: 94°C
